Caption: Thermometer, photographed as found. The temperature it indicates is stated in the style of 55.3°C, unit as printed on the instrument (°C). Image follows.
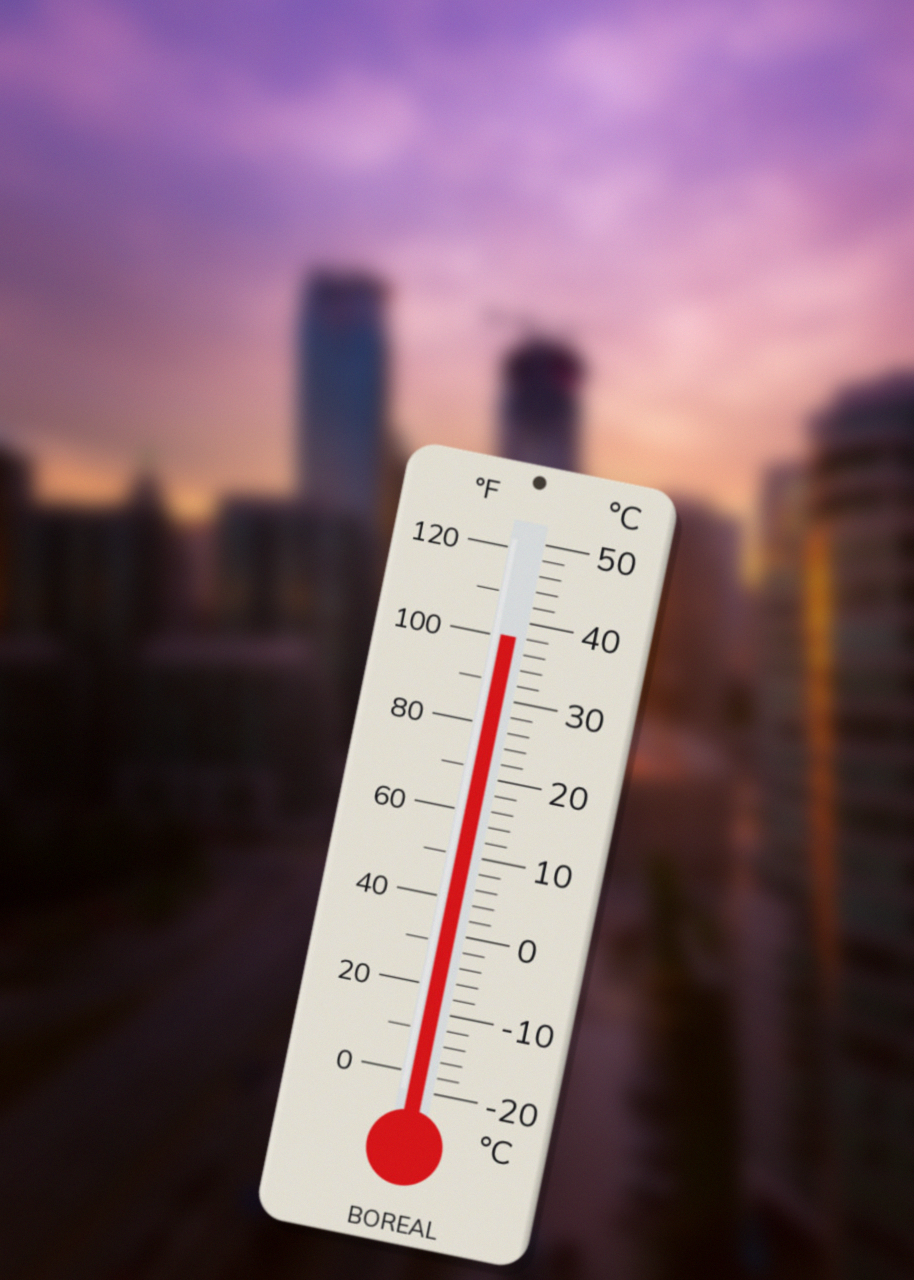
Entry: 38°C
